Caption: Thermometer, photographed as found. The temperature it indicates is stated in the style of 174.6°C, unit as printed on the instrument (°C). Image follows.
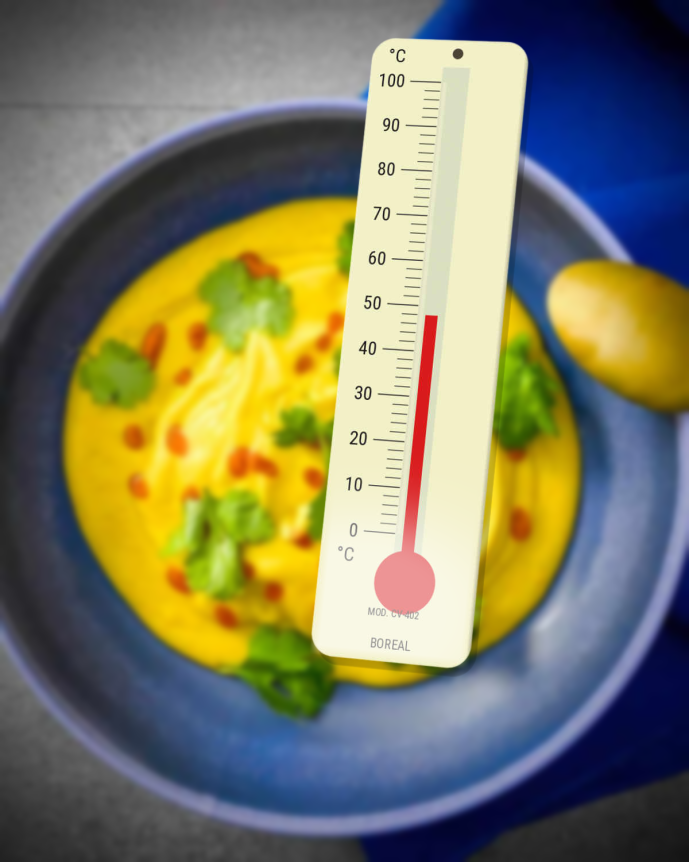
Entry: 48°C
